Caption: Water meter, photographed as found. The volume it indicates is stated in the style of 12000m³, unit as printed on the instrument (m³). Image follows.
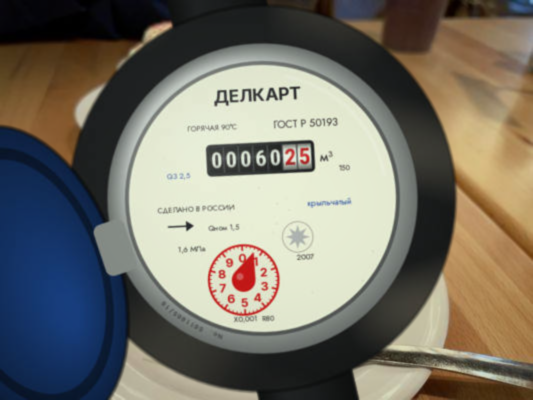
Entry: 60.250m³
